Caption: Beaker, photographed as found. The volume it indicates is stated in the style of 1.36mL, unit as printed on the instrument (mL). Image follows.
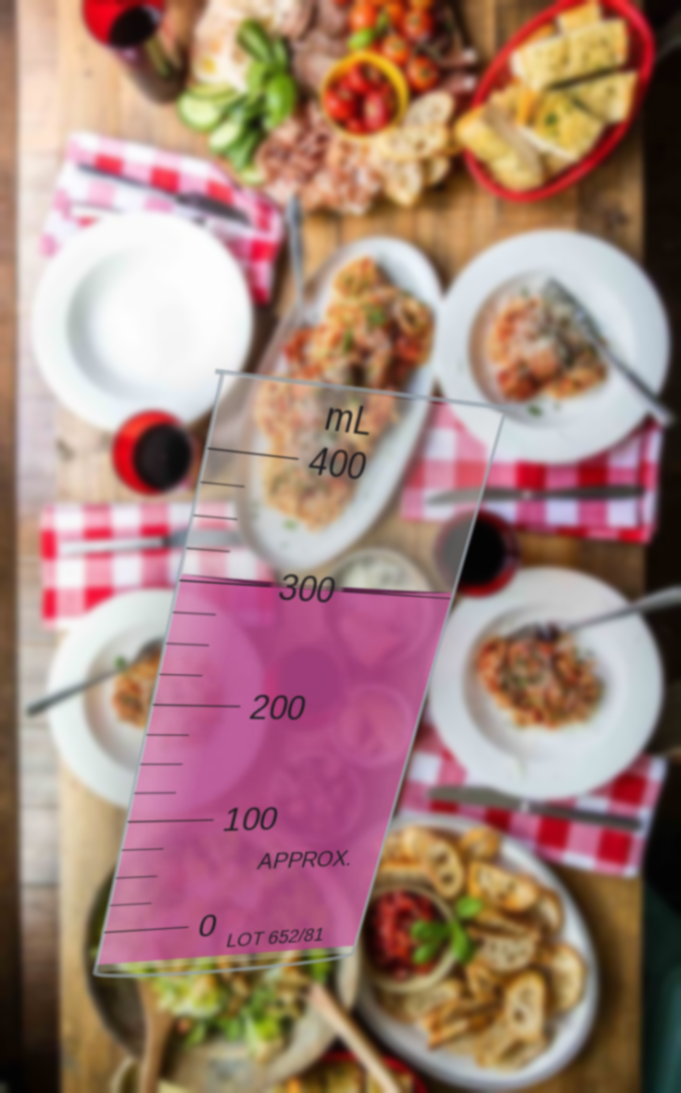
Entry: 300mL
